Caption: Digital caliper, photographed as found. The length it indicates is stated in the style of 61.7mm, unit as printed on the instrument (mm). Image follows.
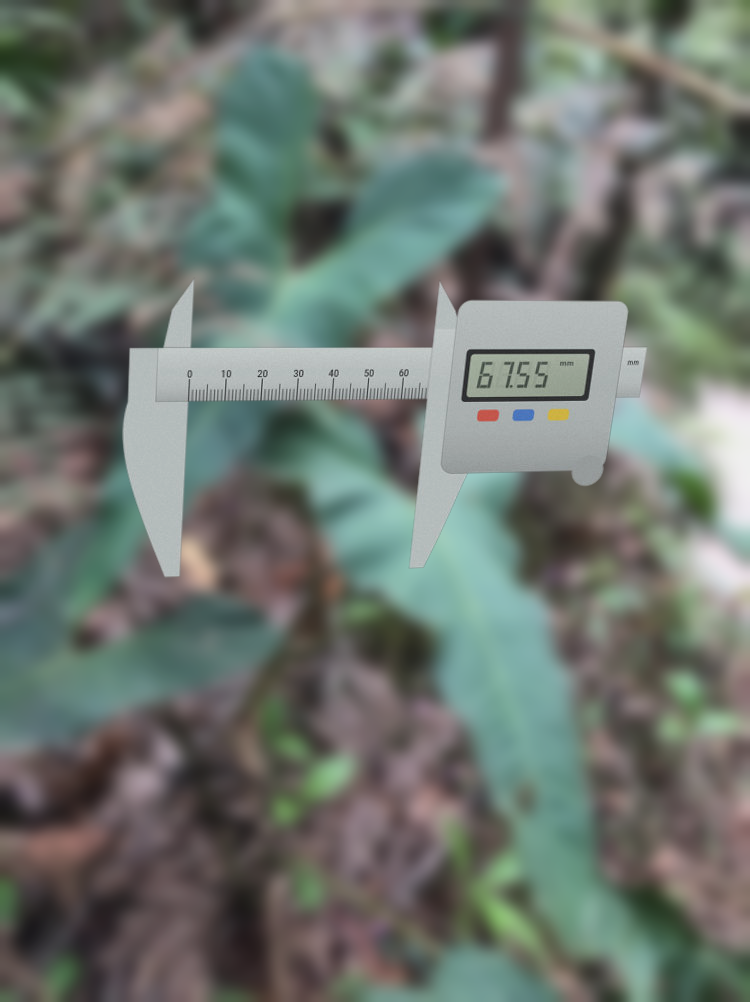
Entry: 67.55mm
